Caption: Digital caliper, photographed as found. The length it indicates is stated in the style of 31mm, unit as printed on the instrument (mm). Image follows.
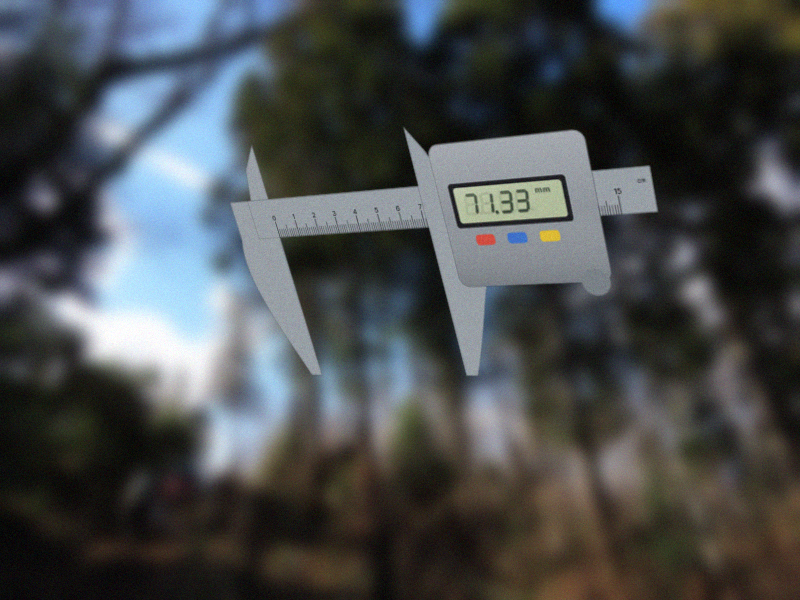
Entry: 71.33mm
